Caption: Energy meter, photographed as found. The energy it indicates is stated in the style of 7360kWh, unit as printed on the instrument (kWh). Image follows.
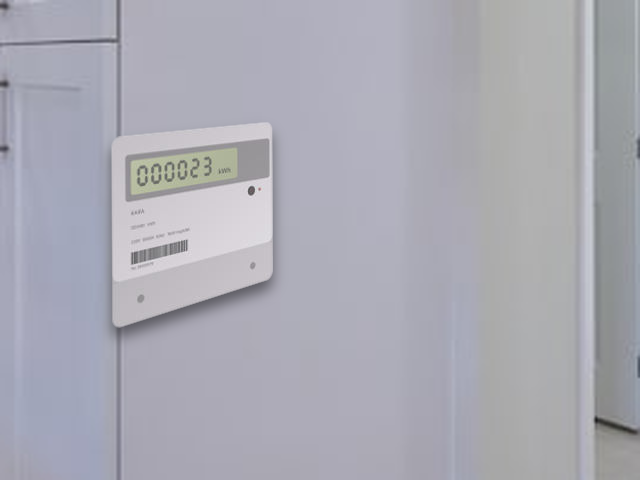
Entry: 23kWh
